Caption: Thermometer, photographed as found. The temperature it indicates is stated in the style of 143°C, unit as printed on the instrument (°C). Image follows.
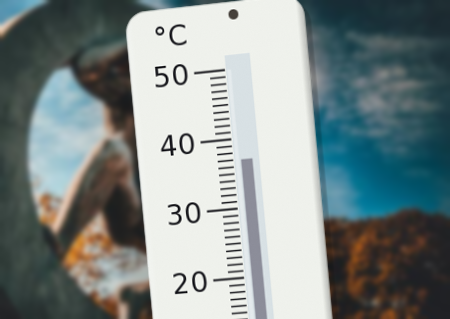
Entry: 37°C
